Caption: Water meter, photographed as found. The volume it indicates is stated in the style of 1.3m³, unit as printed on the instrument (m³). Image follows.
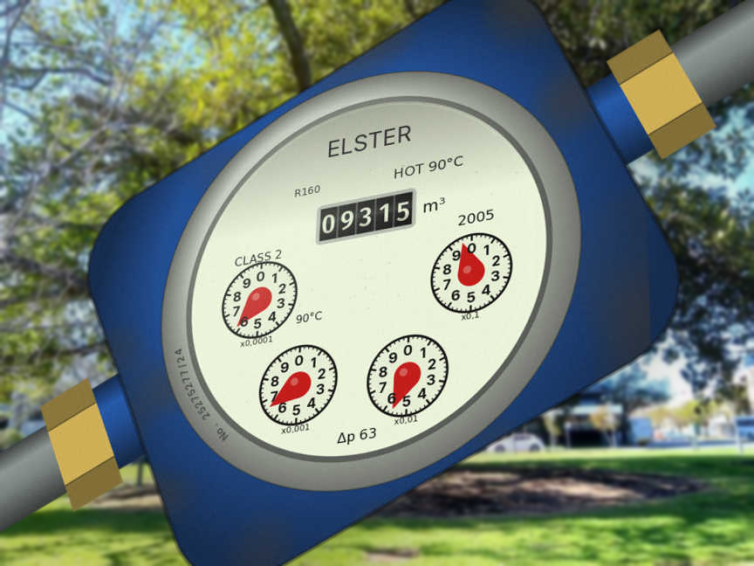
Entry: 9314.9566m³
